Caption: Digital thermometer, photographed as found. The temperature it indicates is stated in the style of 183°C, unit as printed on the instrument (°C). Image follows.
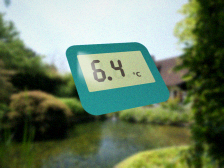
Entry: 6.4°C
